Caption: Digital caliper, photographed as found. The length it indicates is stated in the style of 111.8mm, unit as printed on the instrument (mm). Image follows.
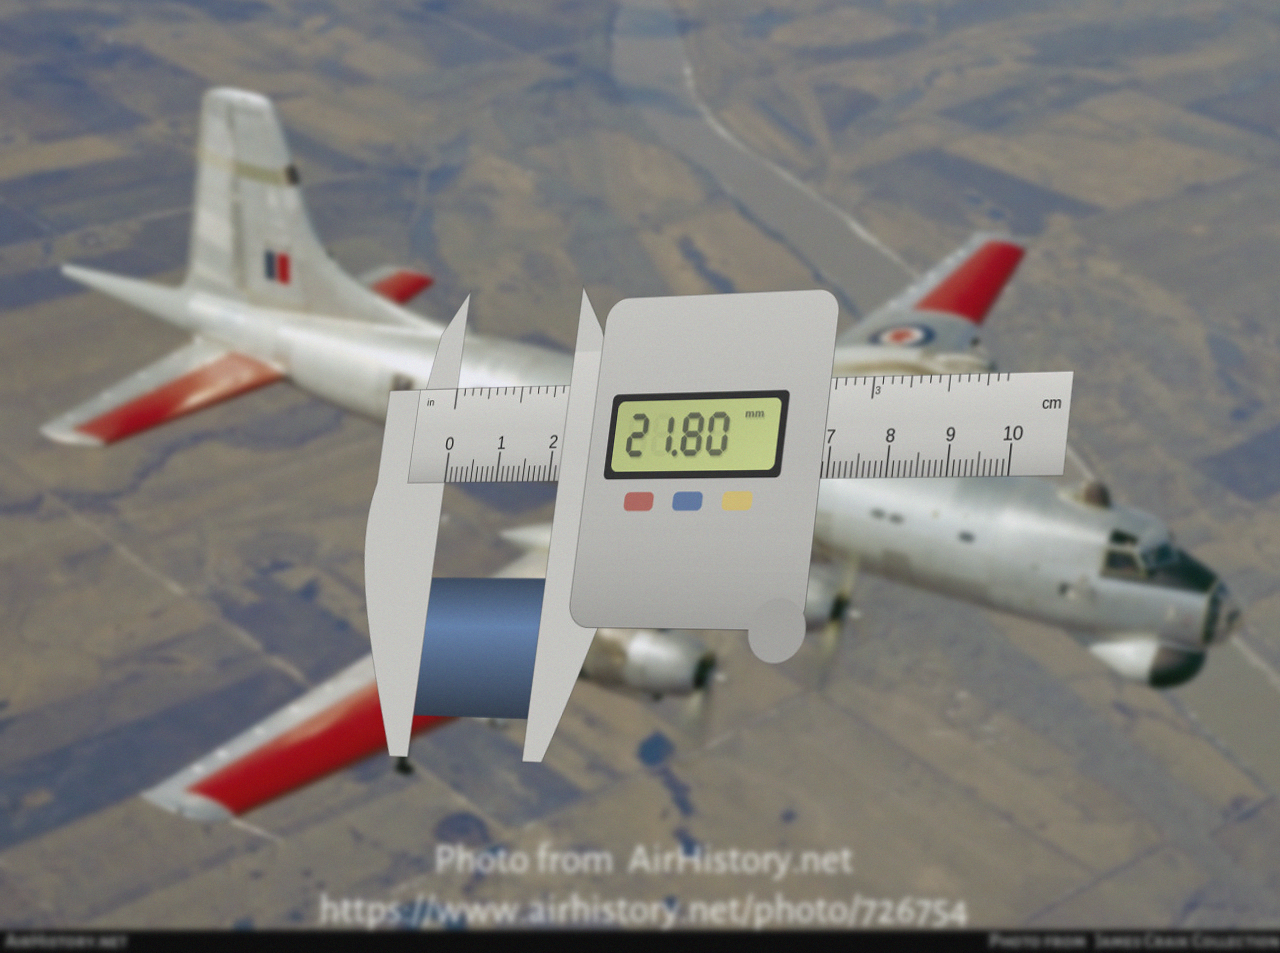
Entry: 21.80mm
